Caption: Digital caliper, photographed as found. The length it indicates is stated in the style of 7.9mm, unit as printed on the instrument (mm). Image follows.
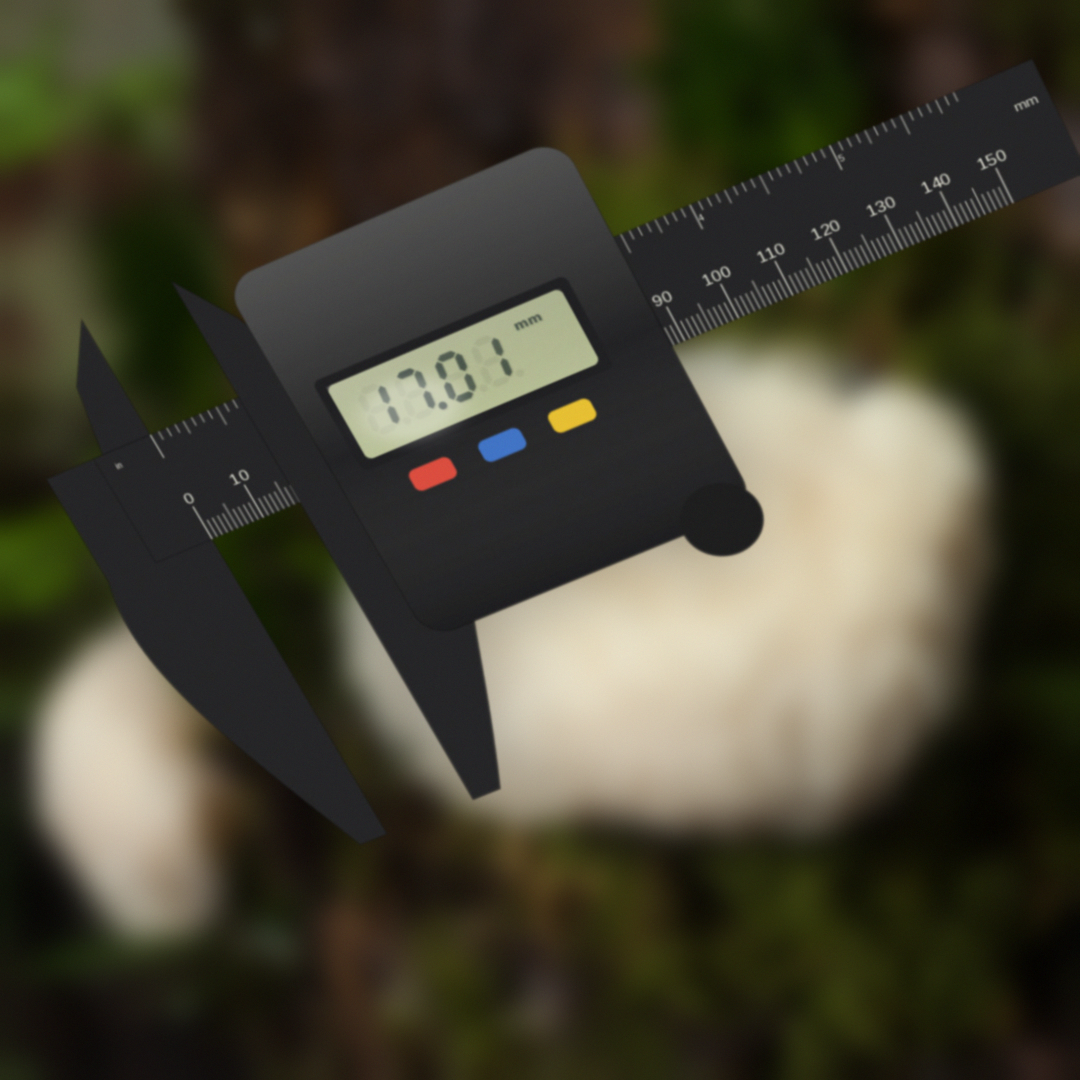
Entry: 17.01mm
